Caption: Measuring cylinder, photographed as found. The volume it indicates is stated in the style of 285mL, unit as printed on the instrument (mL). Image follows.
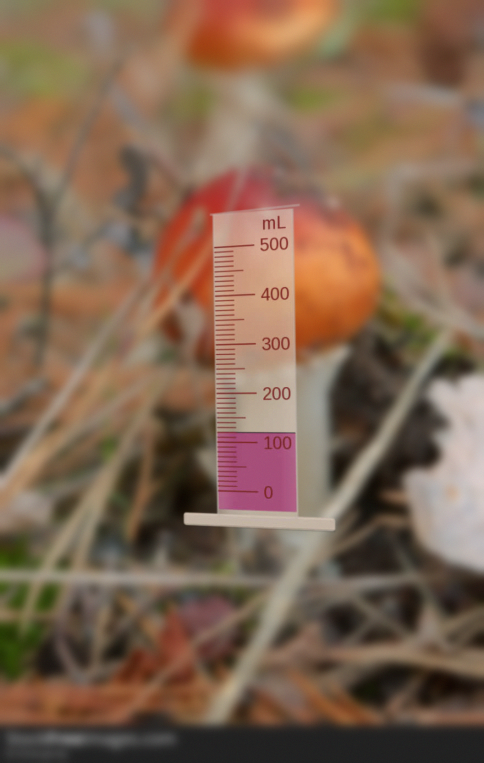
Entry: 120mL
